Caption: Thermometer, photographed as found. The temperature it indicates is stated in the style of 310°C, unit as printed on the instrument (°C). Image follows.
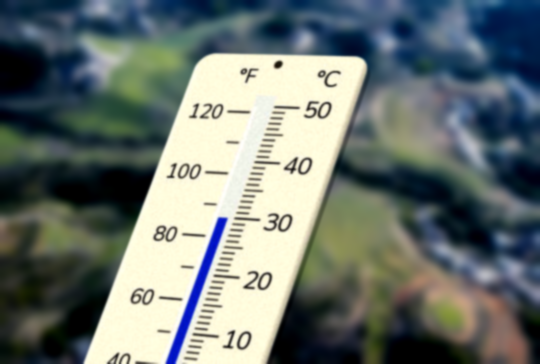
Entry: 30°C
